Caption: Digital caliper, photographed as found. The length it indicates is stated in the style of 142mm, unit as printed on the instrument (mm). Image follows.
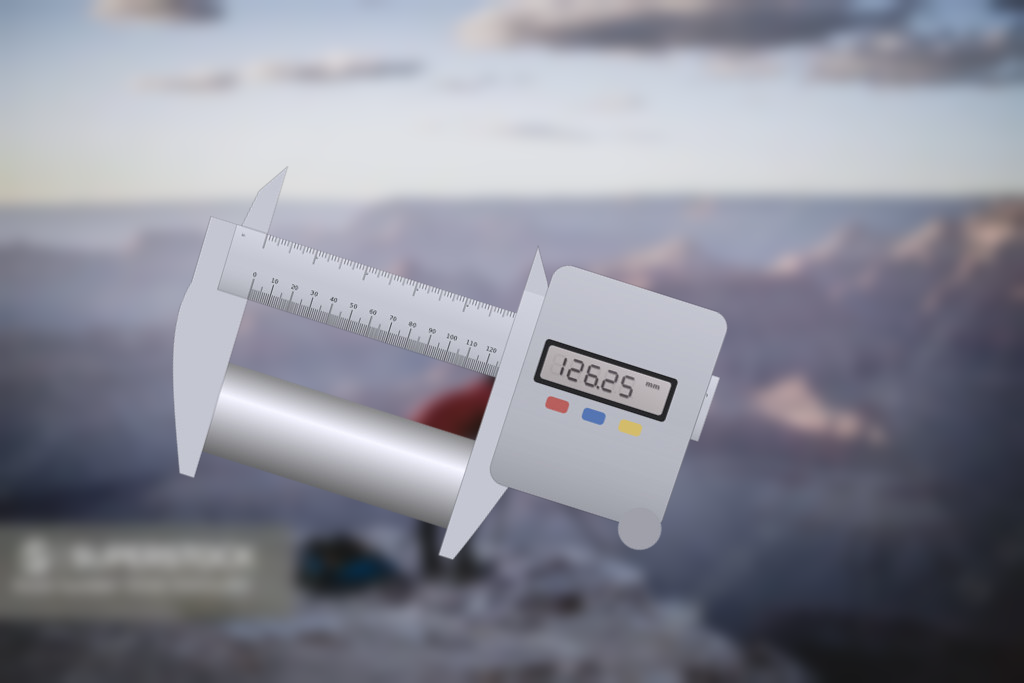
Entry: 126.25mm
